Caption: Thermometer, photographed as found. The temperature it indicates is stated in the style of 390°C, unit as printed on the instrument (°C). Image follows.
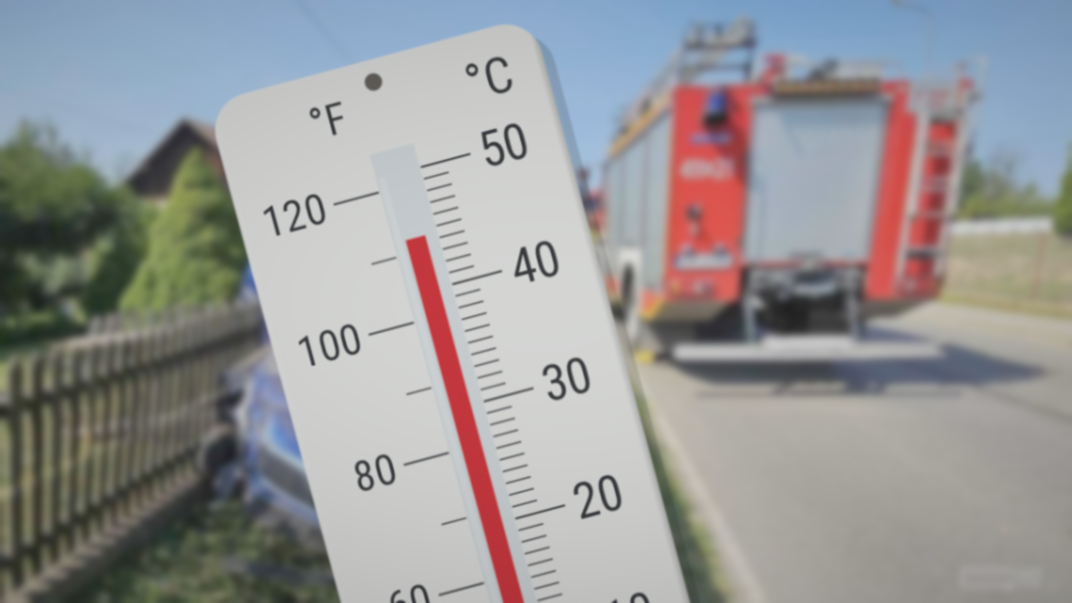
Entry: 44.5°C
